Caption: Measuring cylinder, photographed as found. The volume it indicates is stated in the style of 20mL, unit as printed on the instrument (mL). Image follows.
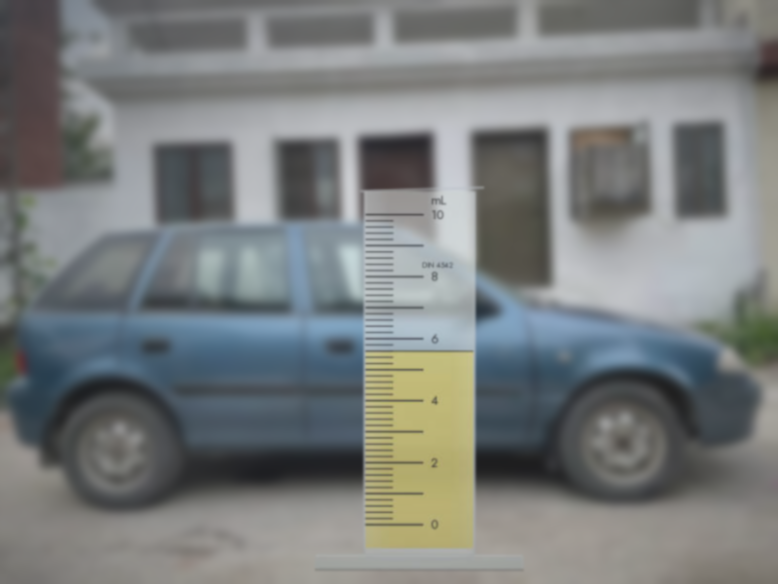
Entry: 5.6mL
